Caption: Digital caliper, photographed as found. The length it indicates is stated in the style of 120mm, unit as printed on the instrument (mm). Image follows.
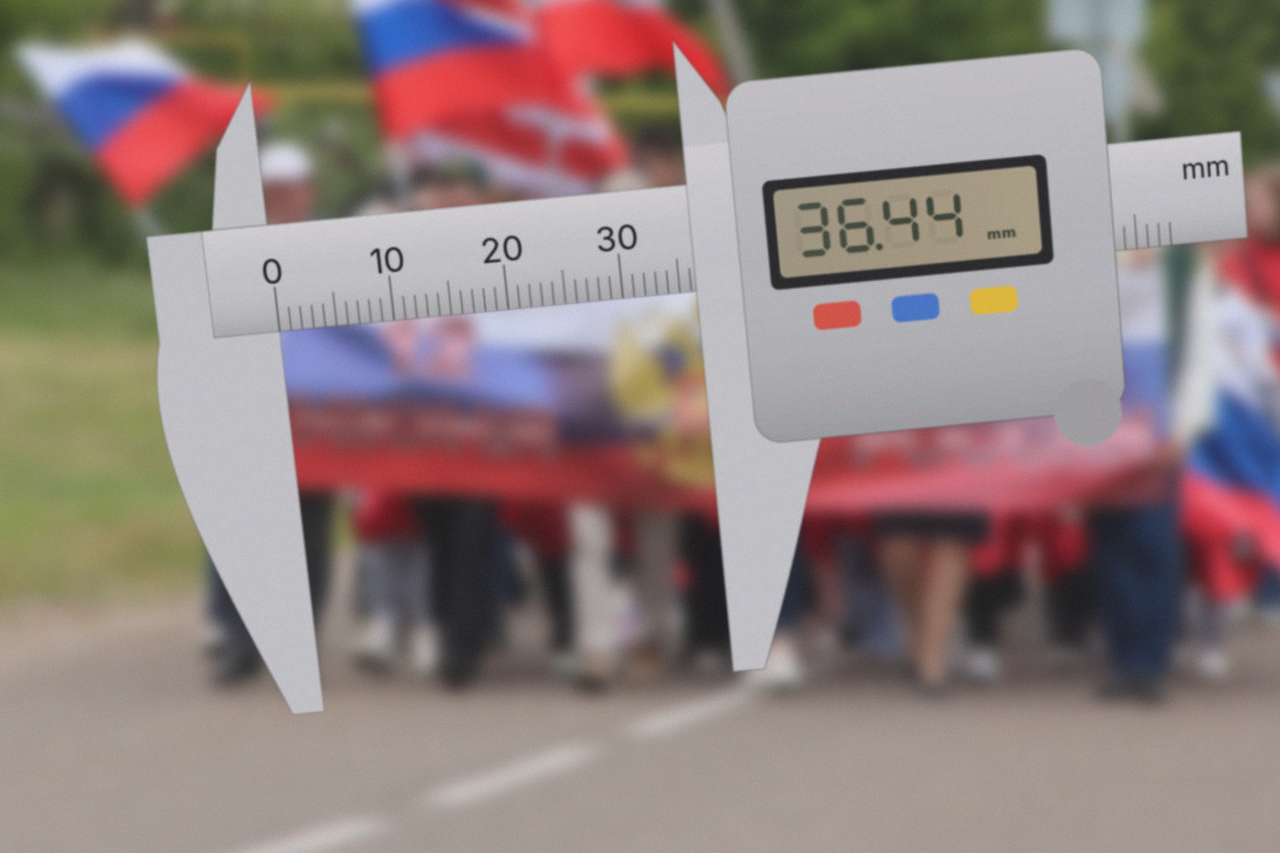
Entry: 36.44mm
